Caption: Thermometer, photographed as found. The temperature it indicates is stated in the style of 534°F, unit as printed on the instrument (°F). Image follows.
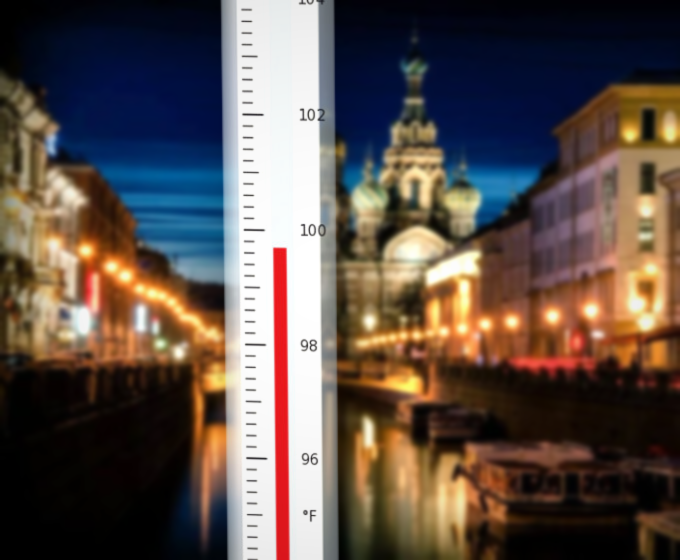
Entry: 99.7°F
